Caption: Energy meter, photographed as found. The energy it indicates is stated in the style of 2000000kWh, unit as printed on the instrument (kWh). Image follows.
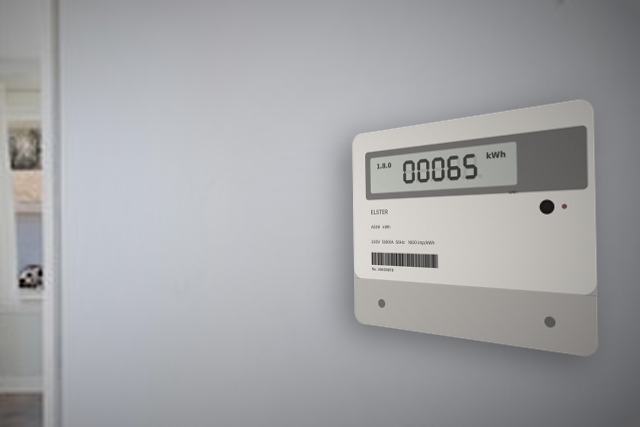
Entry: 65kWh
